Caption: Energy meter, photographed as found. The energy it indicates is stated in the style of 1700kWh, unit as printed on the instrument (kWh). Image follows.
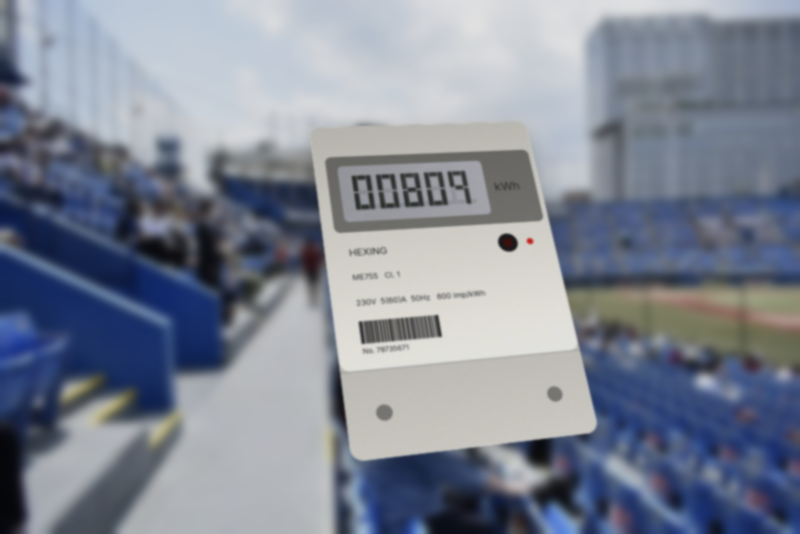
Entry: 809kWh
